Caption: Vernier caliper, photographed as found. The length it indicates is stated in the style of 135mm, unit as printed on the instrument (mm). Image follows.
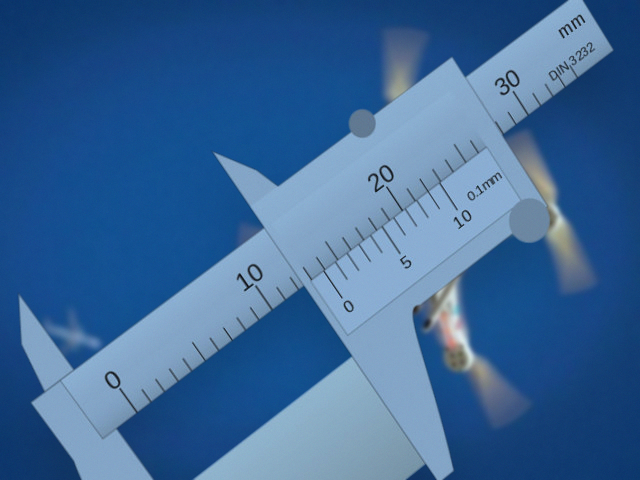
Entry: 13.9mm
